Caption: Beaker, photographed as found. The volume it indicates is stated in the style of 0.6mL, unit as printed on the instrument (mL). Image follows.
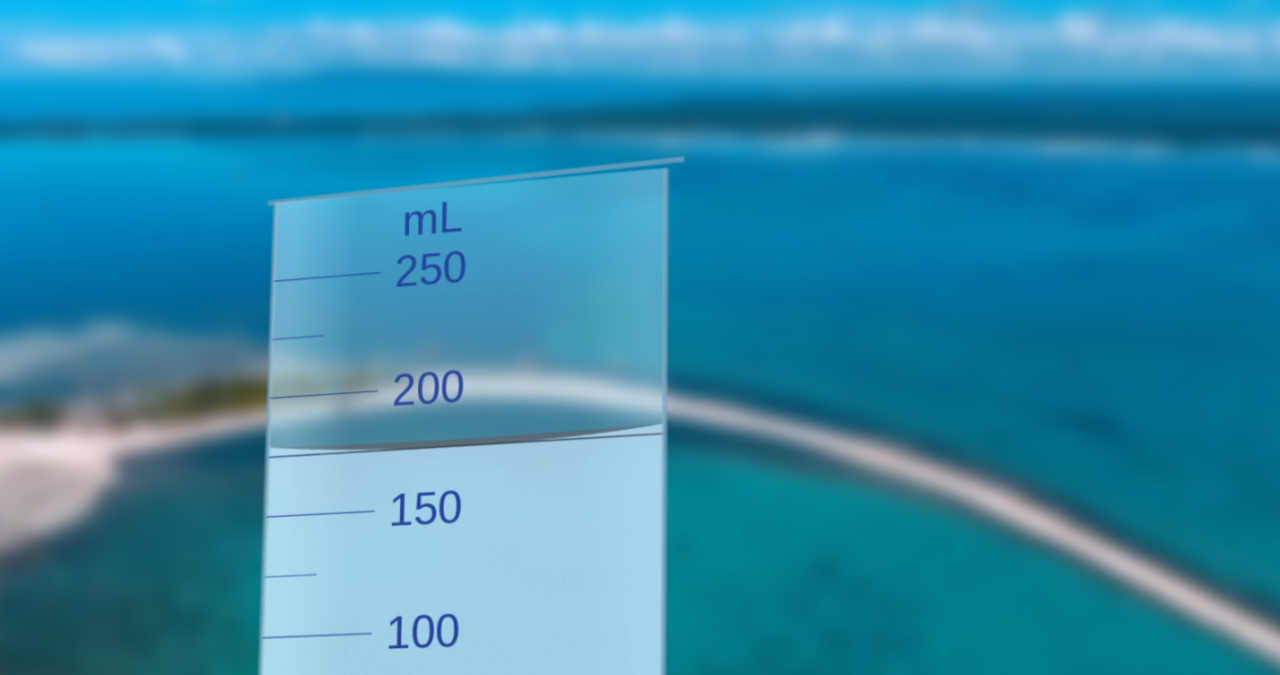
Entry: 175mL
